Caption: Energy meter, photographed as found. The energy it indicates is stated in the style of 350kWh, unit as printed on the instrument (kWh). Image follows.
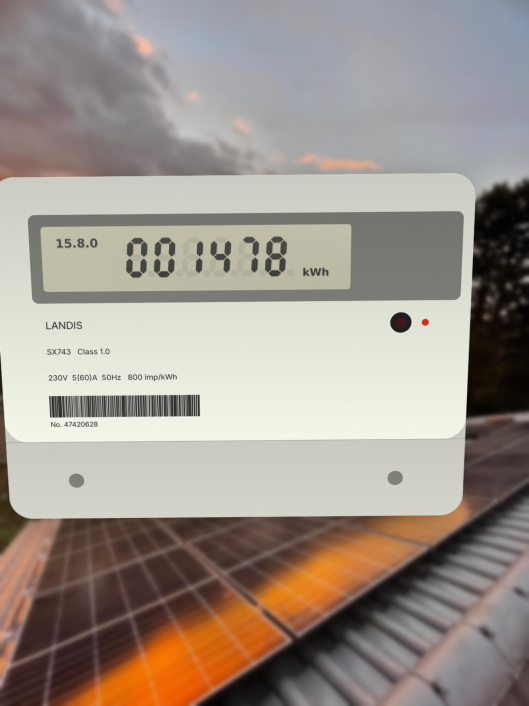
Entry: 1478kWh
